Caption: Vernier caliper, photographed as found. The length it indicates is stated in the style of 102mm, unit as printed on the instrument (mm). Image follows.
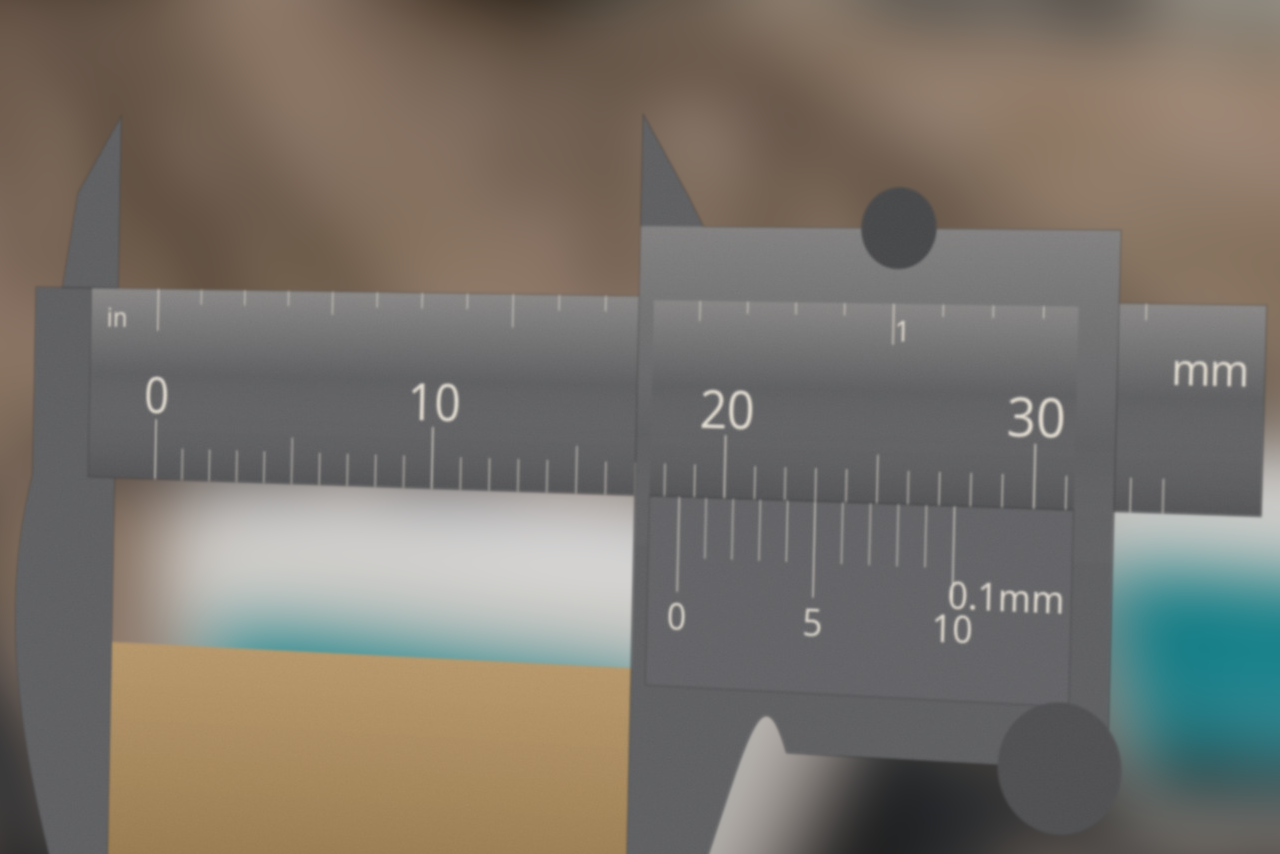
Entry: 18.5mm
